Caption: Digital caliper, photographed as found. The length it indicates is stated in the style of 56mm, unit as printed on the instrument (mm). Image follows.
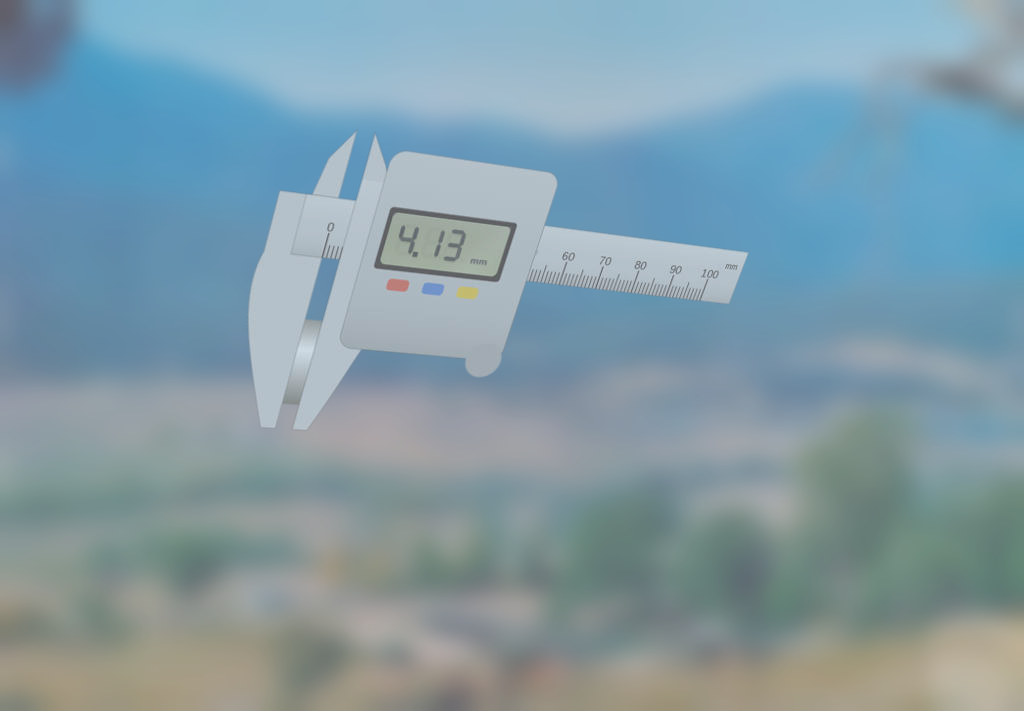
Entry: 4.13mm
